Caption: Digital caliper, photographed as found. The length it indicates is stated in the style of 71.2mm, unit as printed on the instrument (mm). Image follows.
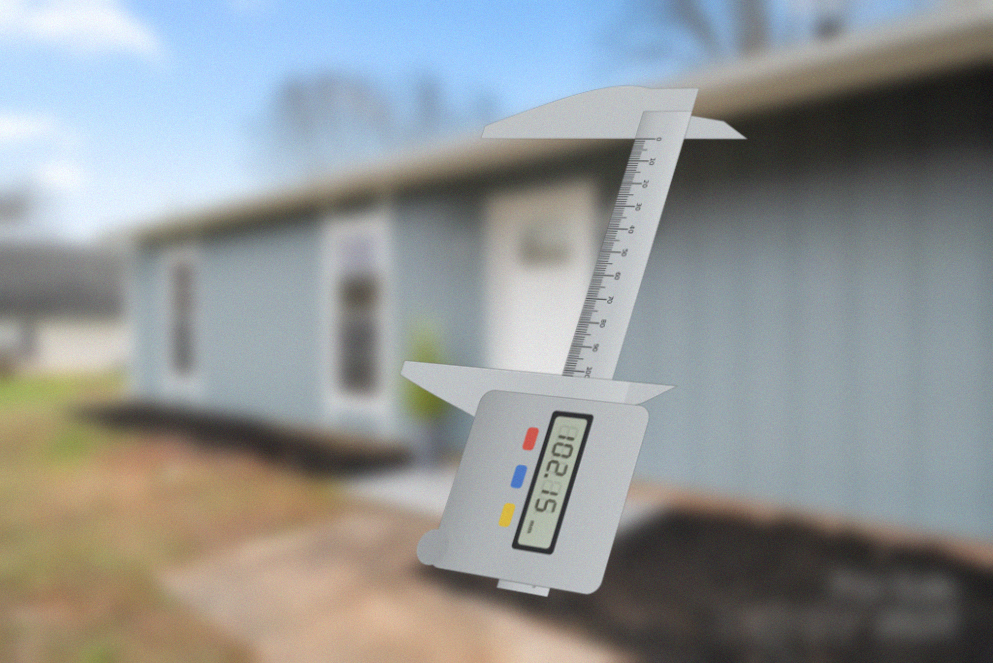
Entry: 102.15mm
